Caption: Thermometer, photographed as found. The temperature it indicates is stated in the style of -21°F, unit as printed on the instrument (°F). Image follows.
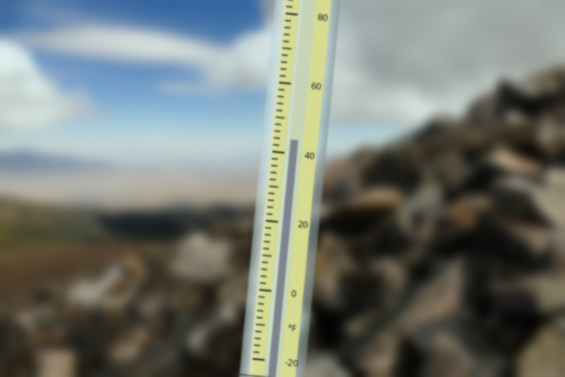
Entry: 44°F
